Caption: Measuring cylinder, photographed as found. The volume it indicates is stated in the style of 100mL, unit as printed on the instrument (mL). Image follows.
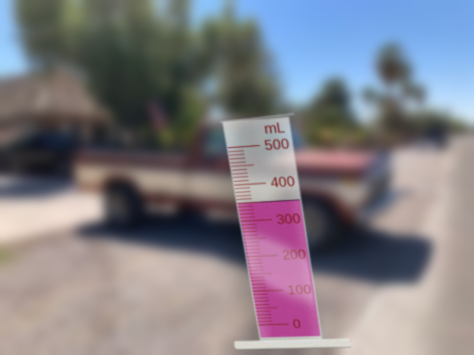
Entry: 350mL
